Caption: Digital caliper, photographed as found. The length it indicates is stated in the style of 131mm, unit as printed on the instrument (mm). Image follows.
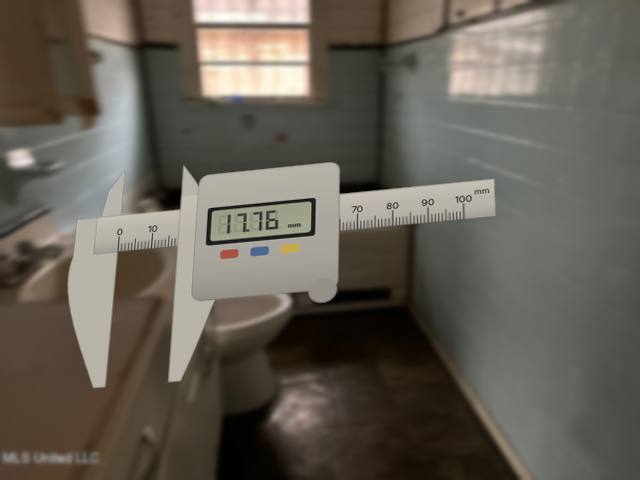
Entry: 17.76mm
